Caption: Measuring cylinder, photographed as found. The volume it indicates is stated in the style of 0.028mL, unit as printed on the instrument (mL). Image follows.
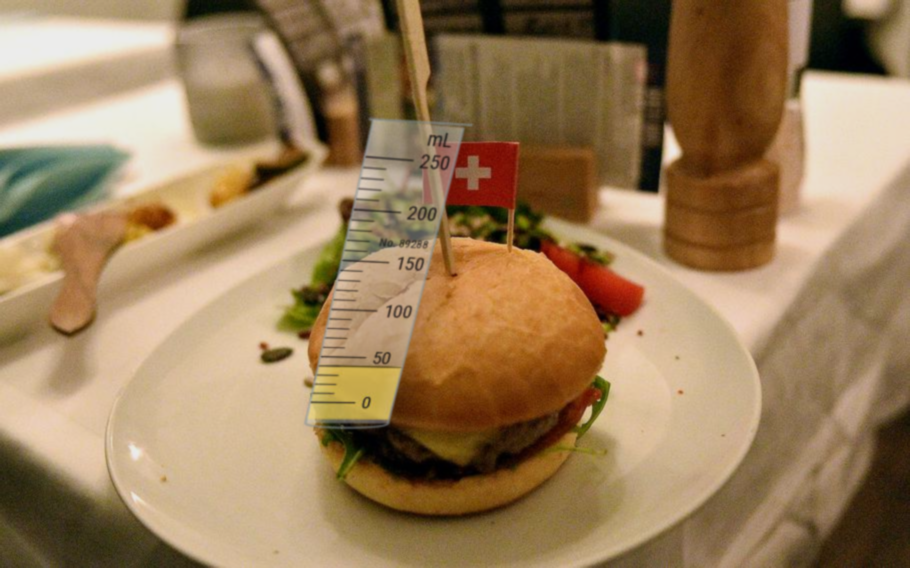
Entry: 40mL
